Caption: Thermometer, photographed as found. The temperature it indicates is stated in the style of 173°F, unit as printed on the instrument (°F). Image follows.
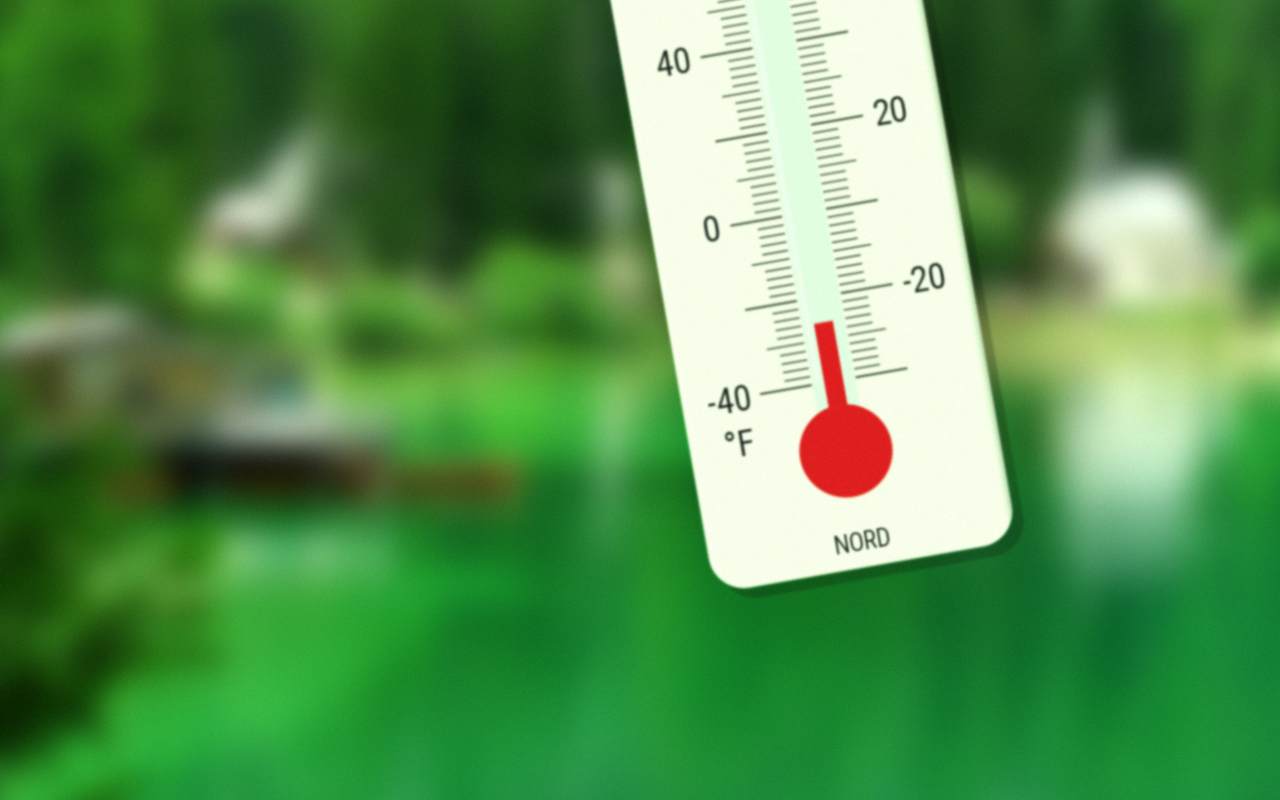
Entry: -26°F
